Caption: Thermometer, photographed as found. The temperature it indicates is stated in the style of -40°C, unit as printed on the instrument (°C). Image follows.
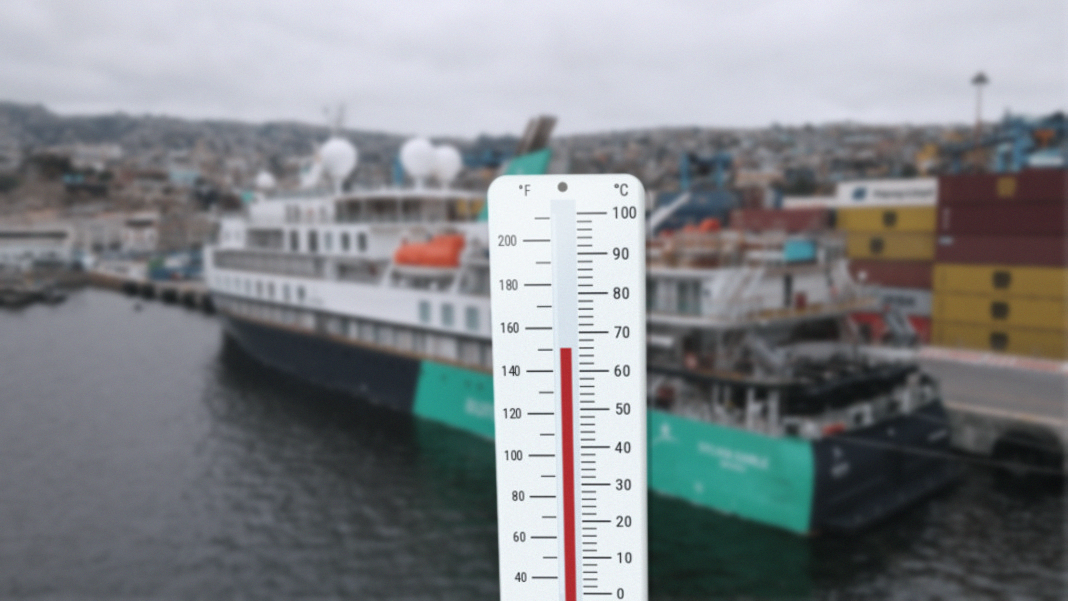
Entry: 66°C
